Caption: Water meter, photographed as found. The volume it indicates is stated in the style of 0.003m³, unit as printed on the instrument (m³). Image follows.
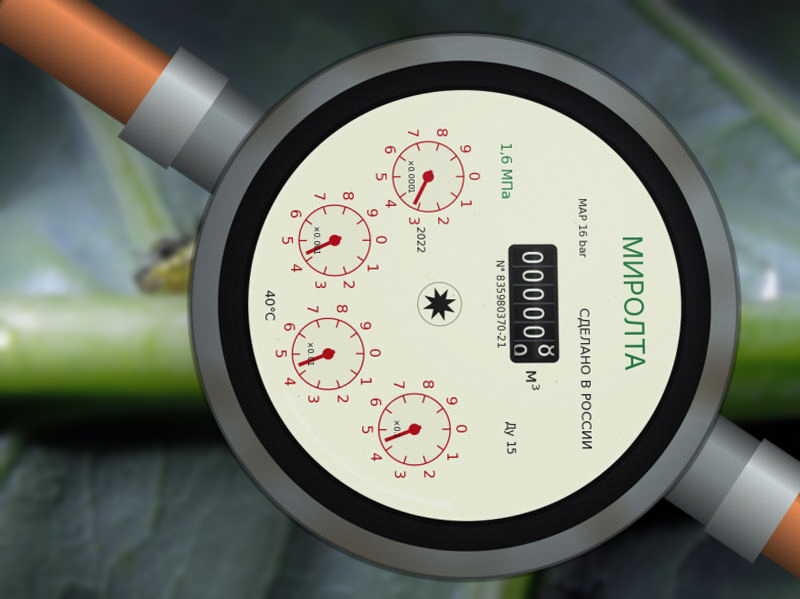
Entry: 8.4443m³
